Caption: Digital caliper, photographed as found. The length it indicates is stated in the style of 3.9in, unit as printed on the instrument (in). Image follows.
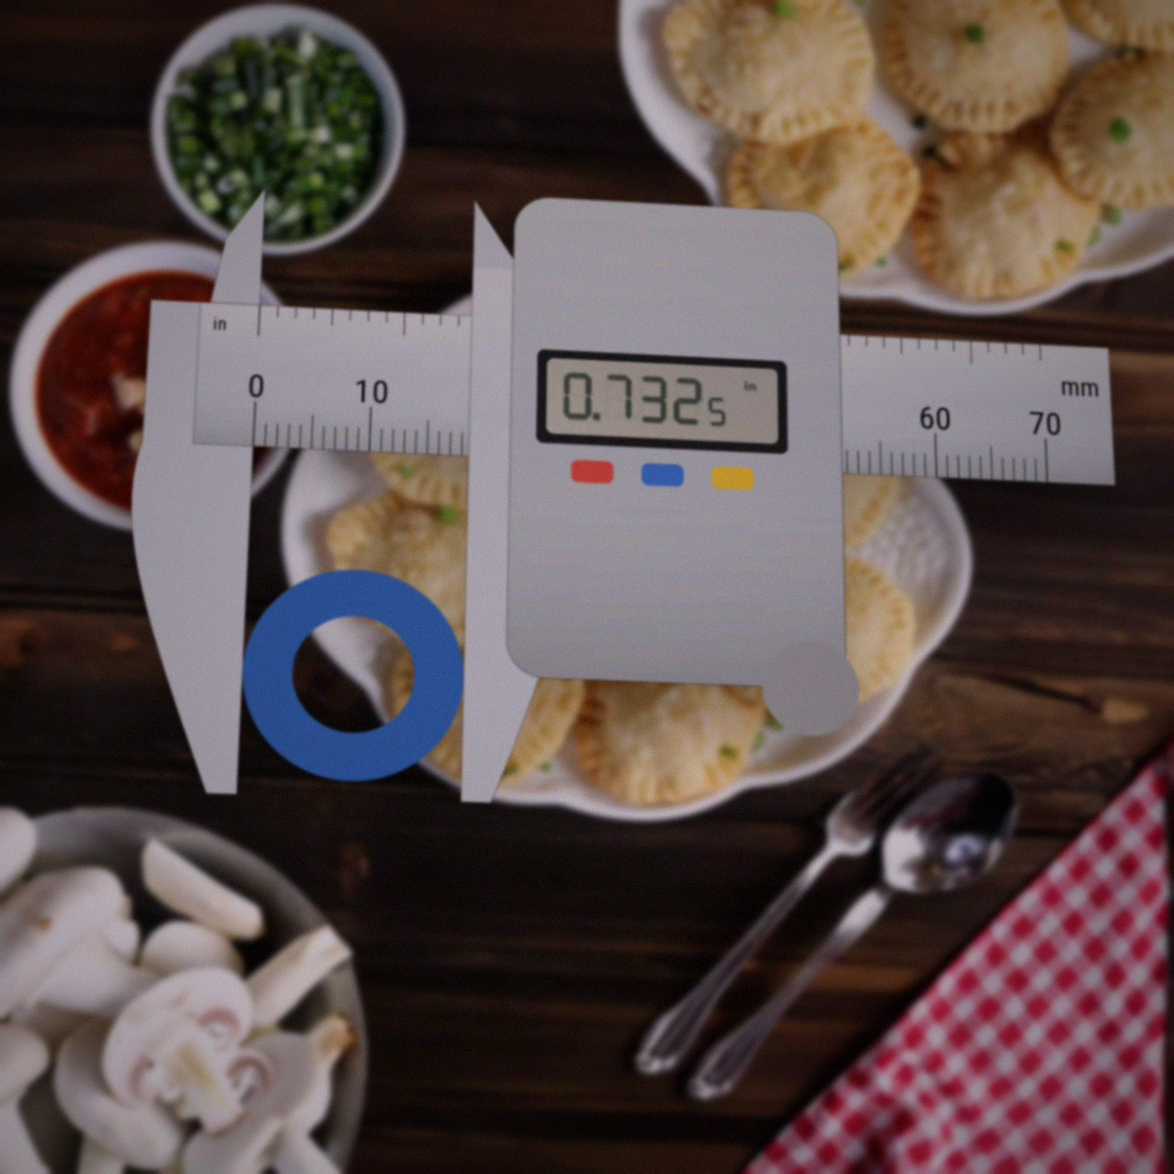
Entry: 0.7325in
